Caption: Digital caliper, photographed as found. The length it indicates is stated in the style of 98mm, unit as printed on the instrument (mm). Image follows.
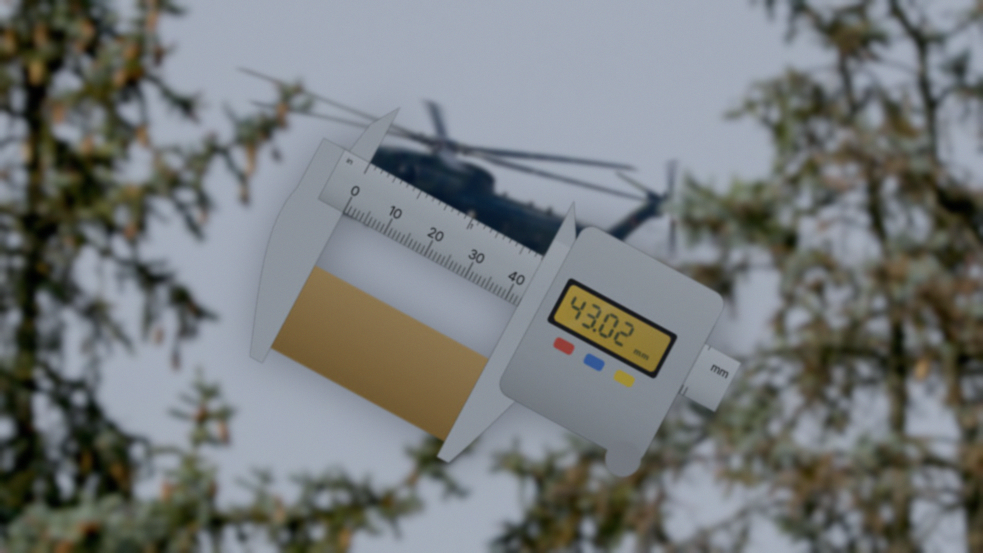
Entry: 43.02mm
